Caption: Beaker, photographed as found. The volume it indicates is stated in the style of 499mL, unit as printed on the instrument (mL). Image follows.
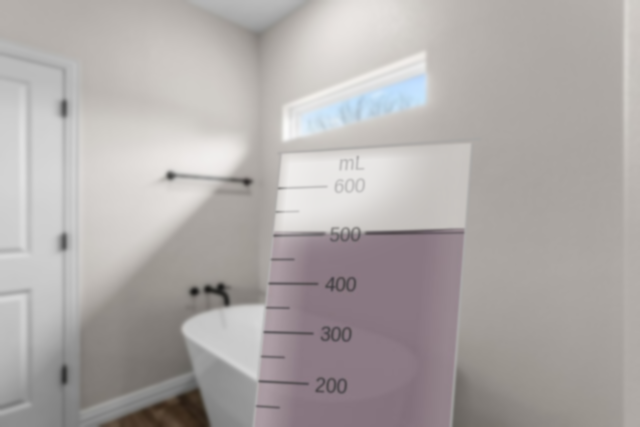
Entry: 500mL
